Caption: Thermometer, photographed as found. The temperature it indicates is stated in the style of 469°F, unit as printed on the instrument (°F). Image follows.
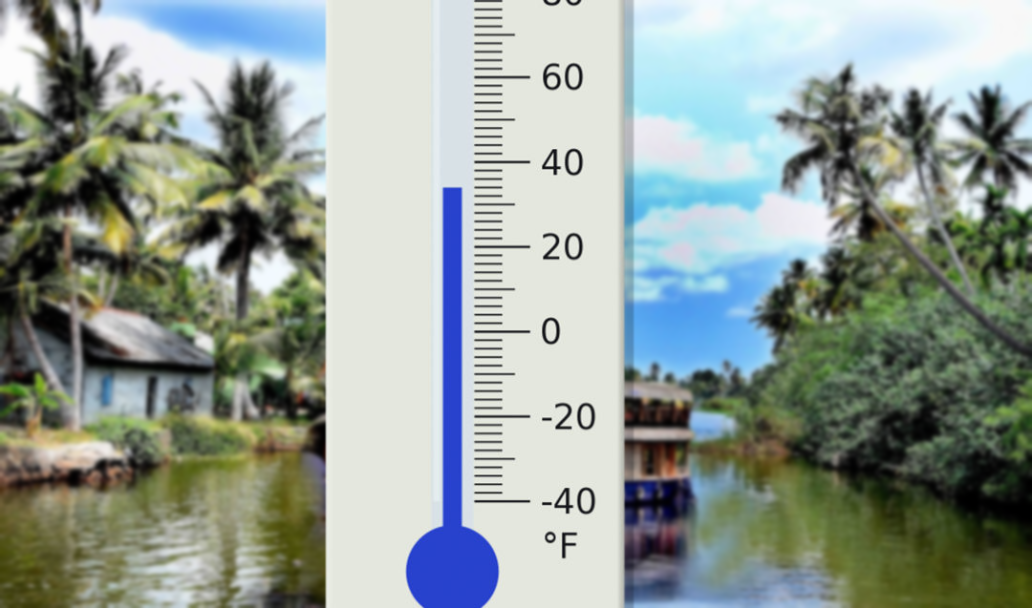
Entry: 34°F
